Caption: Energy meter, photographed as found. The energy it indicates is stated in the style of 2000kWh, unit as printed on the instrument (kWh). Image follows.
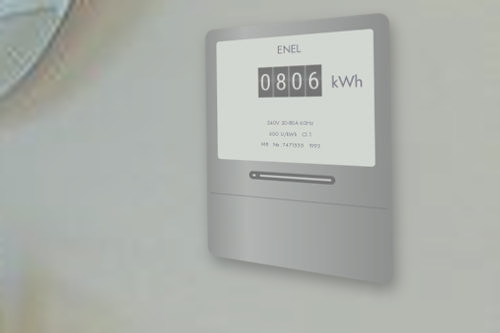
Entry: 806kWh
